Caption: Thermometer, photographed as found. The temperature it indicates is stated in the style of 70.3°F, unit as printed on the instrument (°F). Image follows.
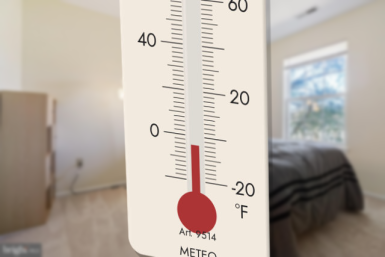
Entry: -4°F
